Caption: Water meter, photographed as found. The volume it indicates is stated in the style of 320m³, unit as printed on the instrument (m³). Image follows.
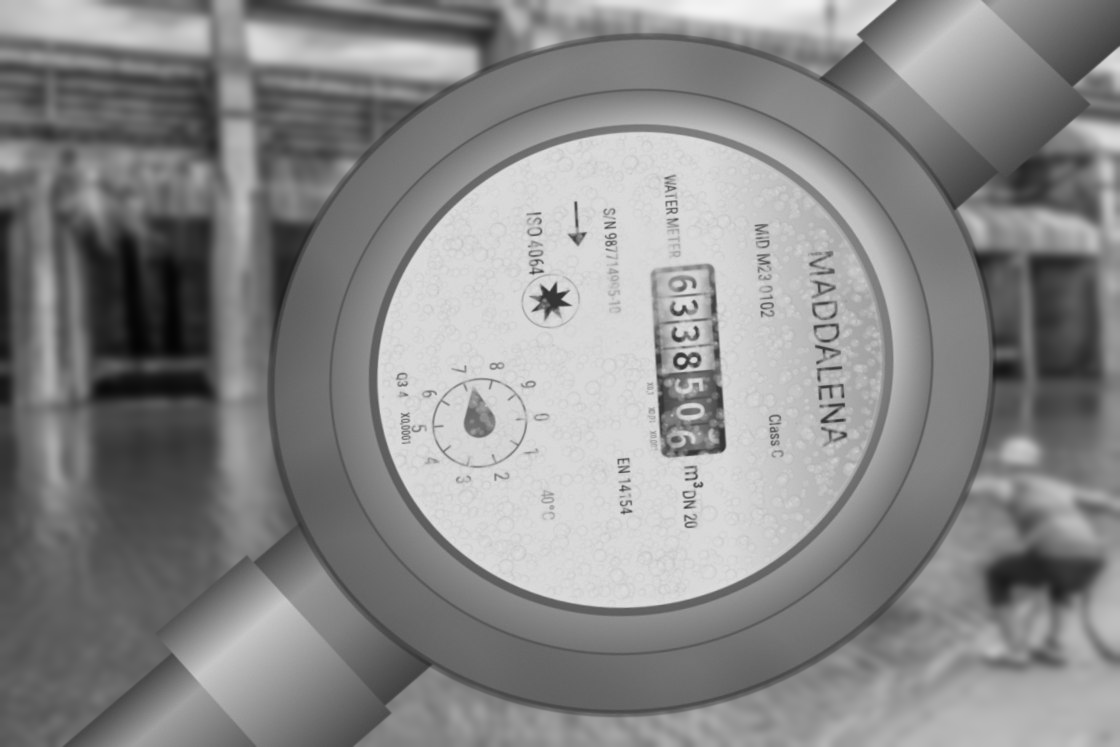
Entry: 6338.5057m³
